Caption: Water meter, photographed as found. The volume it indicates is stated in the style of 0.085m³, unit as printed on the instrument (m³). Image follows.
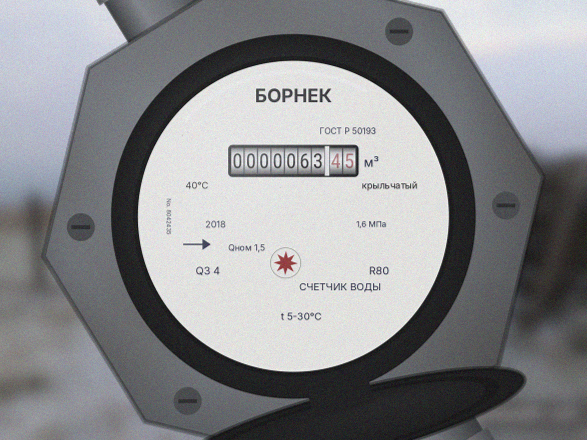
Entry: 63.45m³
